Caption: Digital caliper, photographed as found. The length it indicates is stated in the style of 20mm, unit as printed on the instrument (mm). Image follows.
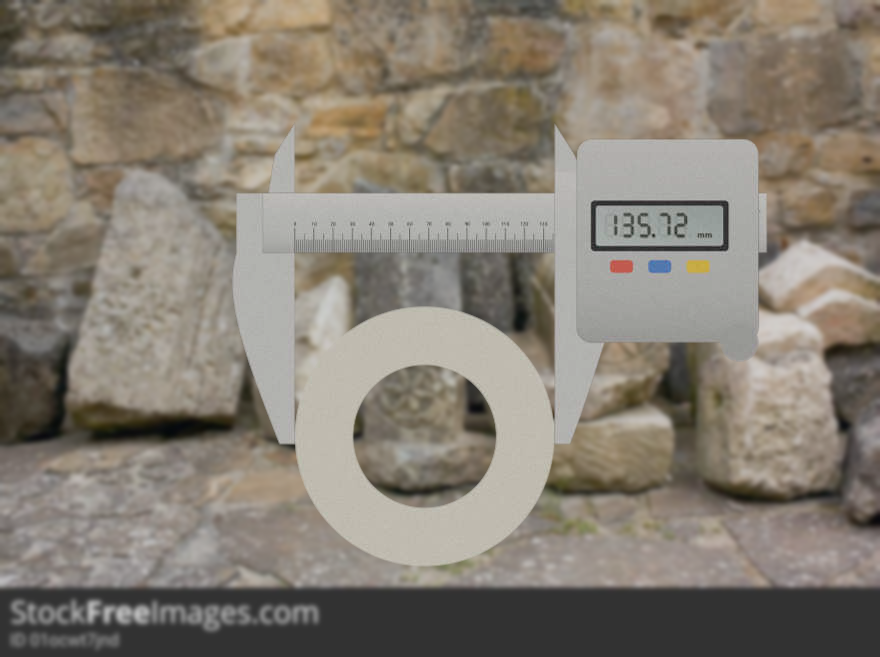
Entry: 135.72mm
